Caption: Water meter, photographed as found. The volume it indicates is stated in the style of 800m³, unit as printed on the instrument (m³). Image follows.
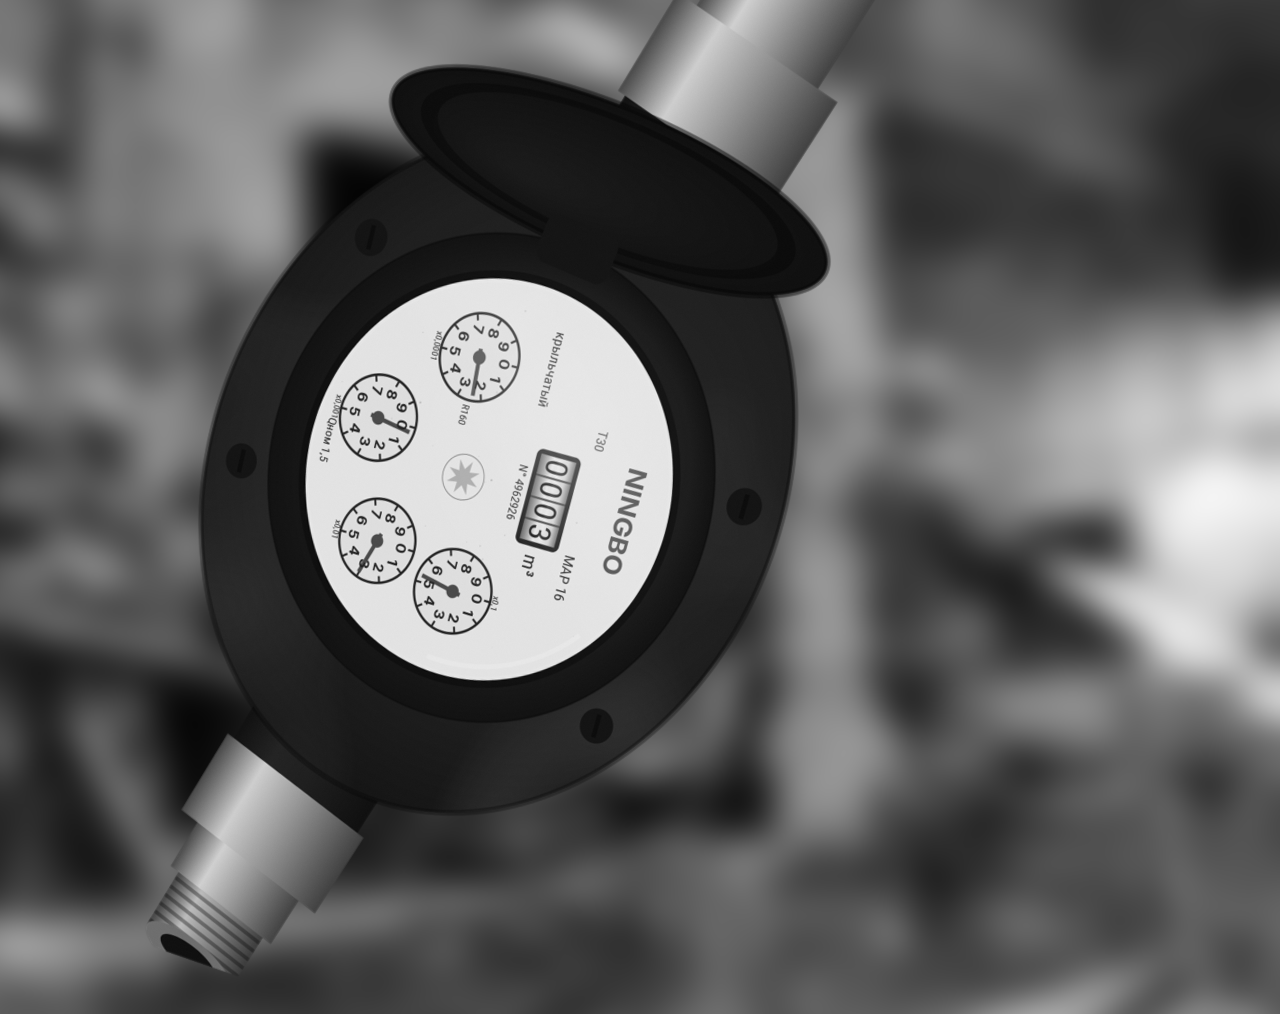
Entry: 3.5302m³
